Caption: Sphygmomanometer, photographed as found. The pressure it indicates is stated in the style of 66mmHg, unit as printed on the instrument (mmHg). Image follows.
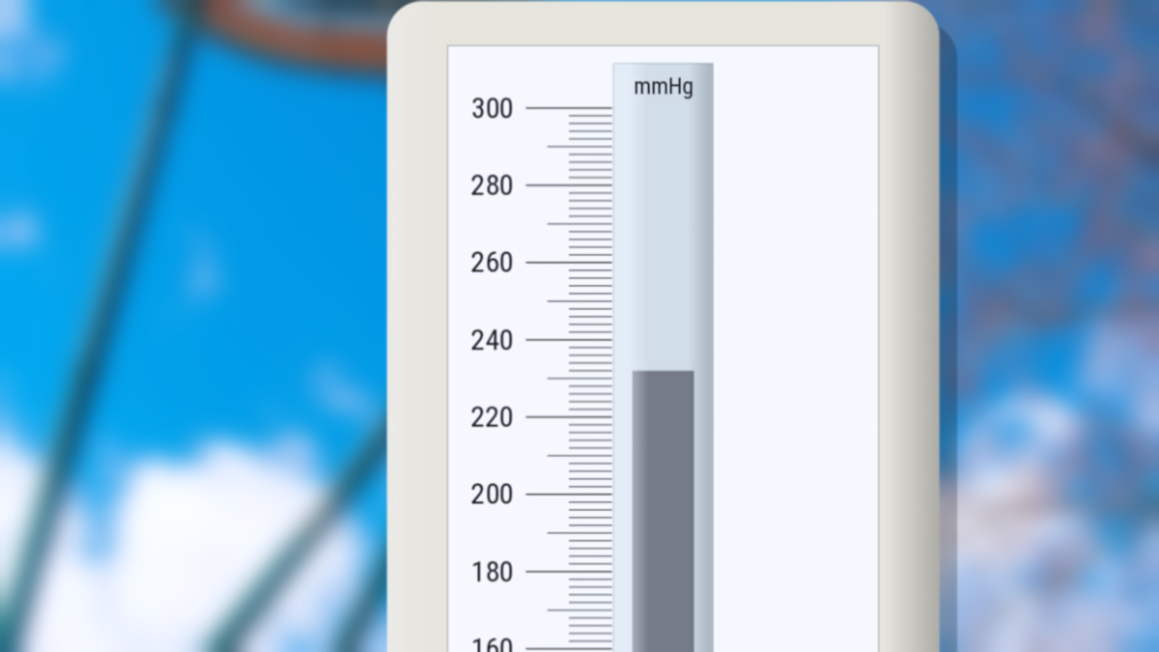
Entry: 232mmHg
